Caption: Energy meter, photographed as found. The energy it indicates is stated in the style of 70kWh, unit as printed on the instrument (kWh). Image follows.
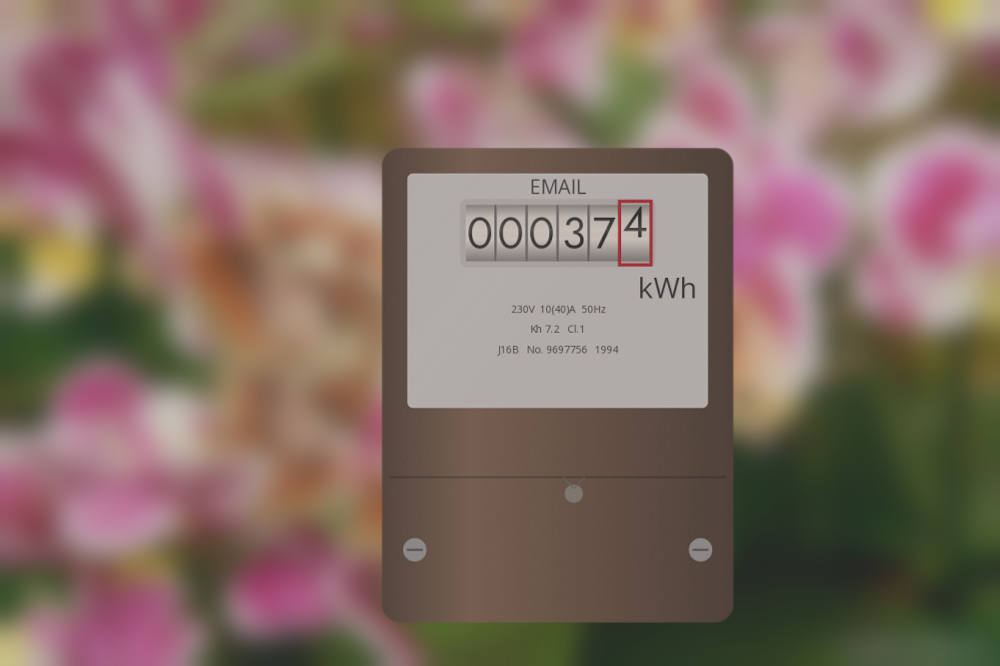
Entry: 37.4kWh
